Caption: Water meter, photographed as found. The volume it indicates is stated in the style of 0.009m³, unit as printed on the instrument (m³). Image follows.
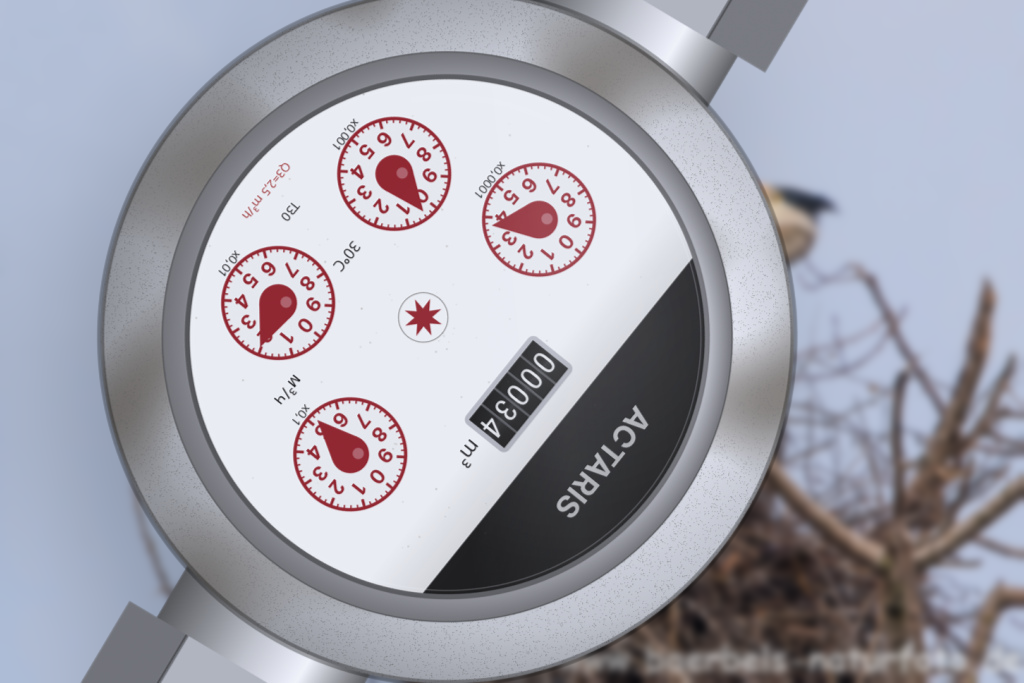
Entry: 34.5203m³
